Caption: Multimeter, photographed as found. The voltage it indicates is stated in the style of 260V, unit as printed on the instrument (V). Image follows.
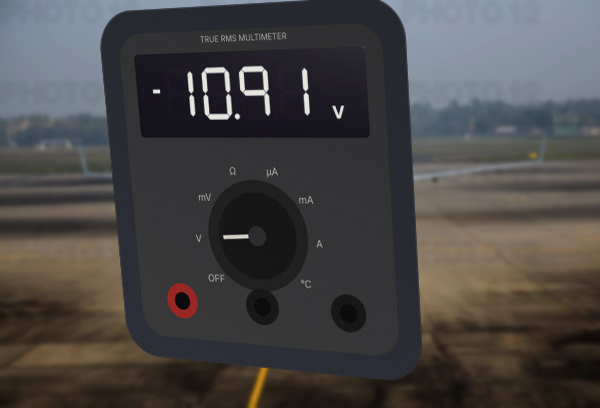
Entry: -10.91V
